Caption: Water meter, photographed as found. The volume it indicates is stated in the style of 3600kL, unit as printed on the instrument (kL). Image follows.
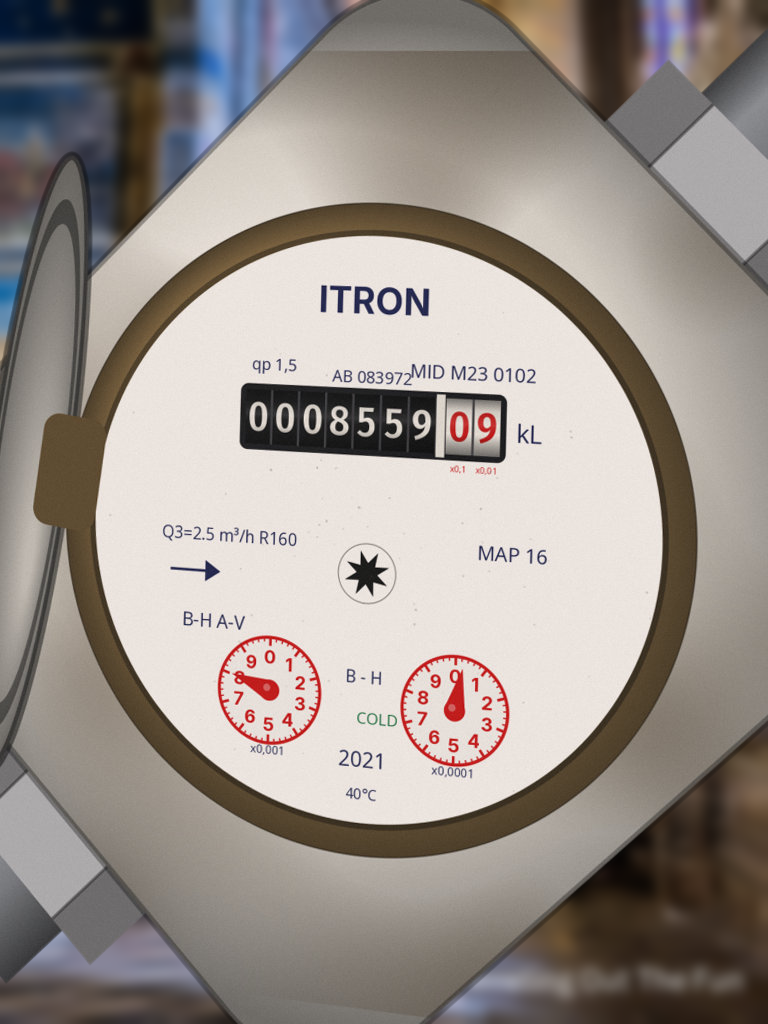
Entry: 8559.0980kL
